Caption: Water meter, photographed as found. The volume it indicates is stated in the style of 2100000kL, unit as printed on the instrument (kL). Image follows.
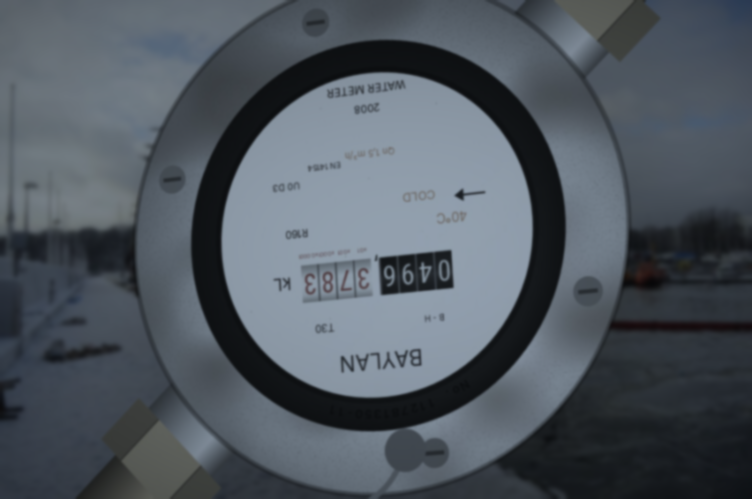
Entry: 496.3783kL
